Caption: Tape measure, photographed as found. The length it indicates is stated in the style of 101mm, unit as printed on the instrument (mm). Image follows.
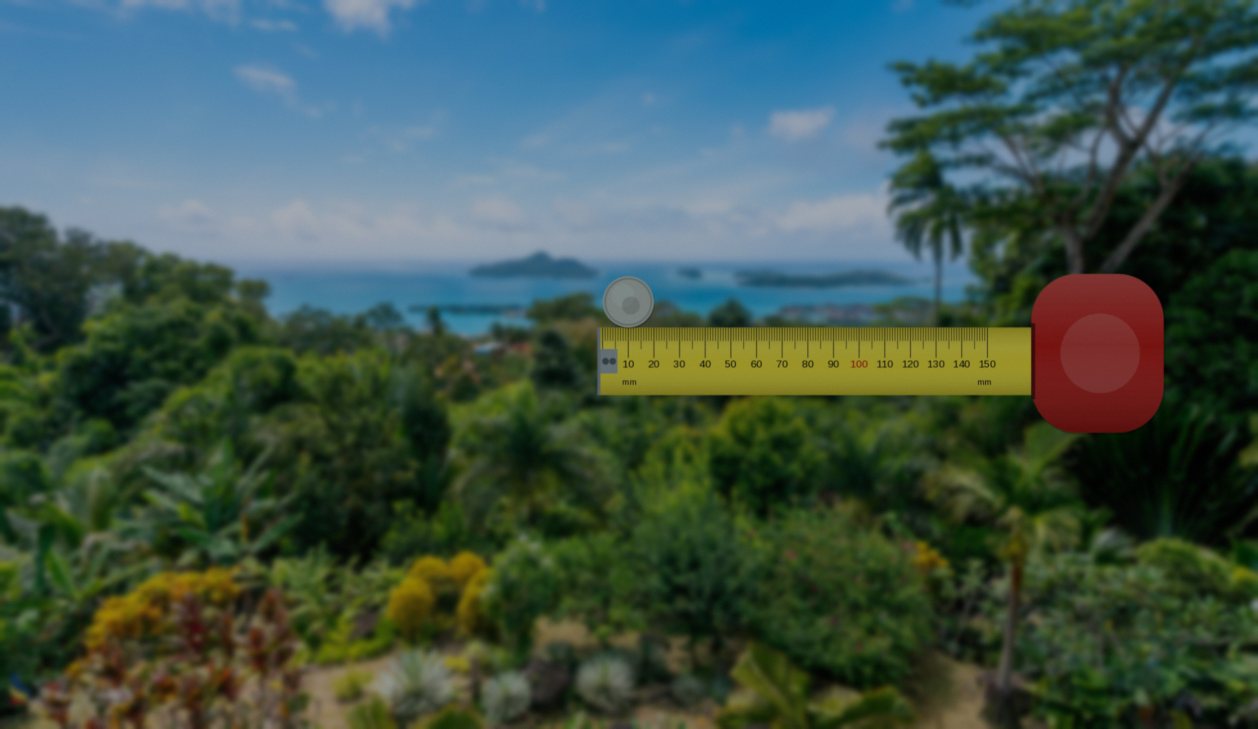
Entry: 20mm
